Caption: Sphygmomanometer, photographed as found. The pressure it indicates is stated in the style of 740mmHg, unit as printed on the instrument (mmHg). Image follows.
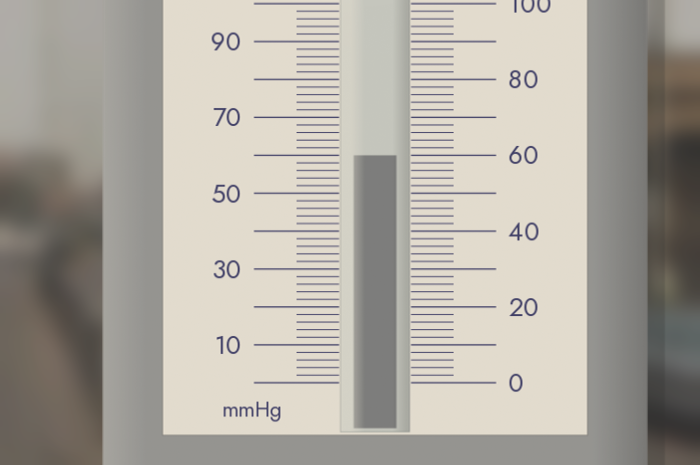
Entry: 60mmHg
